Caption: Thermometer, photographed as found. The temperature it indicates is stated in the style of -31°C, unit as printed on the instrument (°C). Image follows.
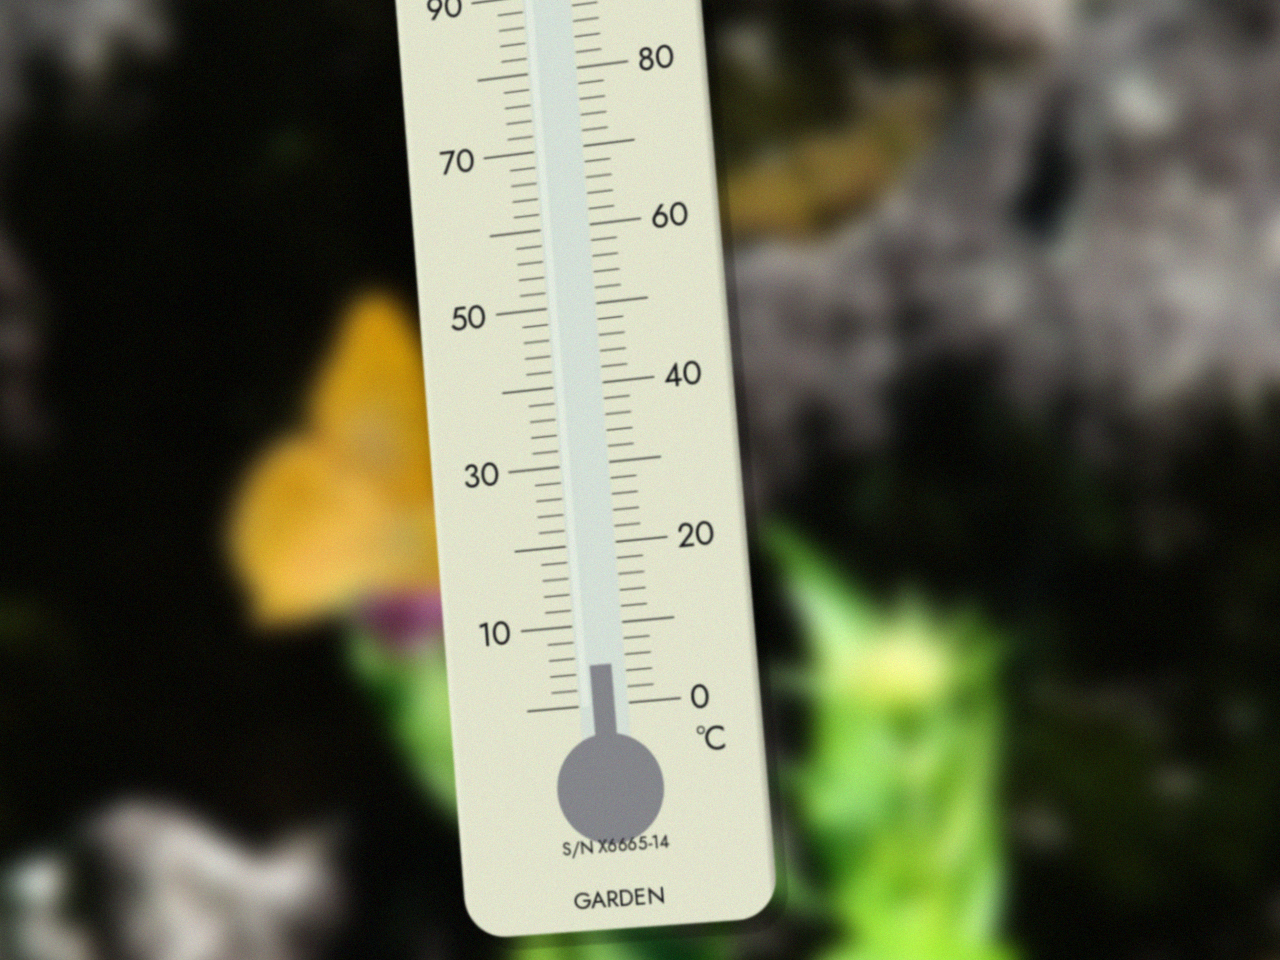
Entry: 5°C
